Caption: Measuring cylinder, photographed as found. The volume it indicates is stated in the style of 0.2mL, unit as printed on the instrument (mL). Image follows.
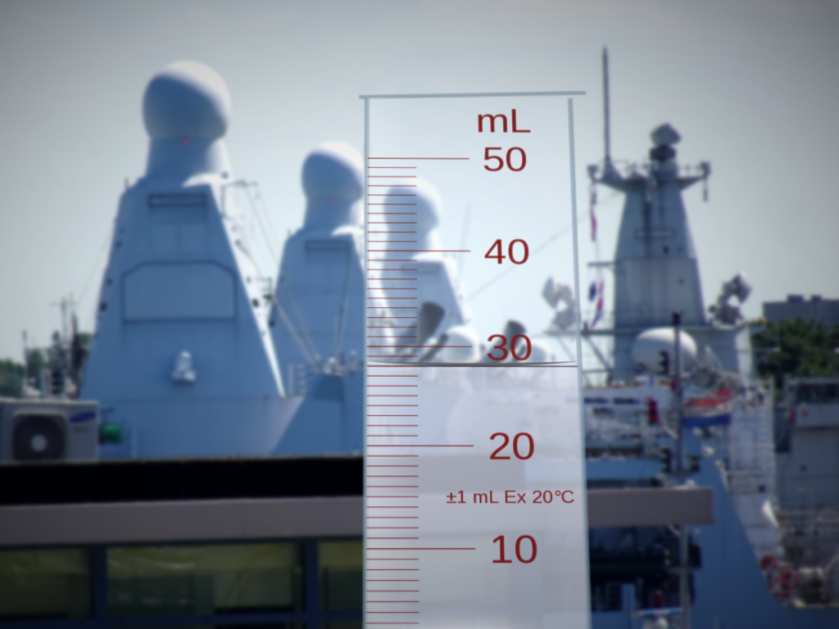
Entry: 28mL
